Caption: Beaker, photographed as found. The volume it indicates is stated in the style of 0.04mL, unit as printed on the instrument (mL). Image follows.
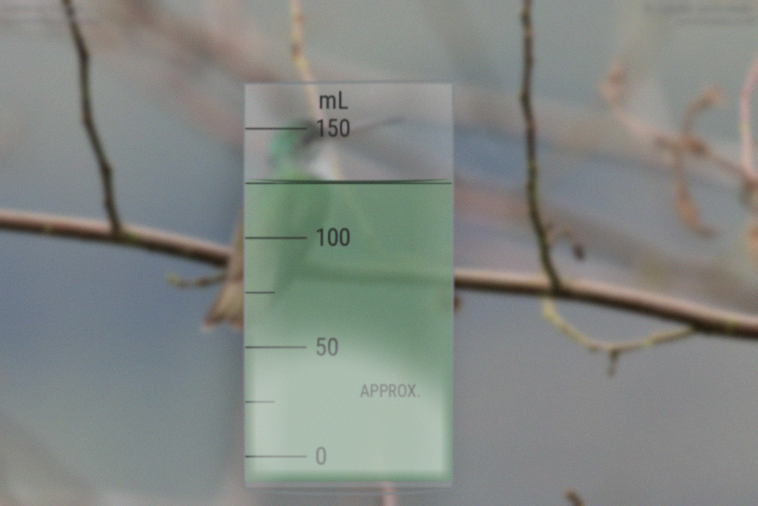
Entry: 125mL
